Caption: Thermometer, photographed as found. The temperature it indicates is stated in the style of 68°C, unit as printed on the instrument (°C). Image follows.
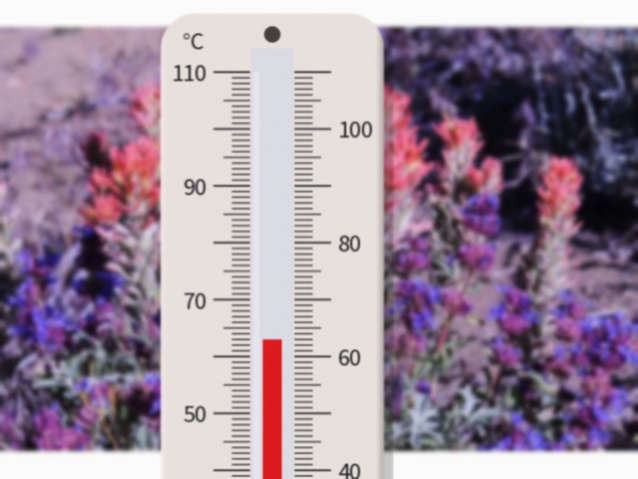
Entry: 63°C
